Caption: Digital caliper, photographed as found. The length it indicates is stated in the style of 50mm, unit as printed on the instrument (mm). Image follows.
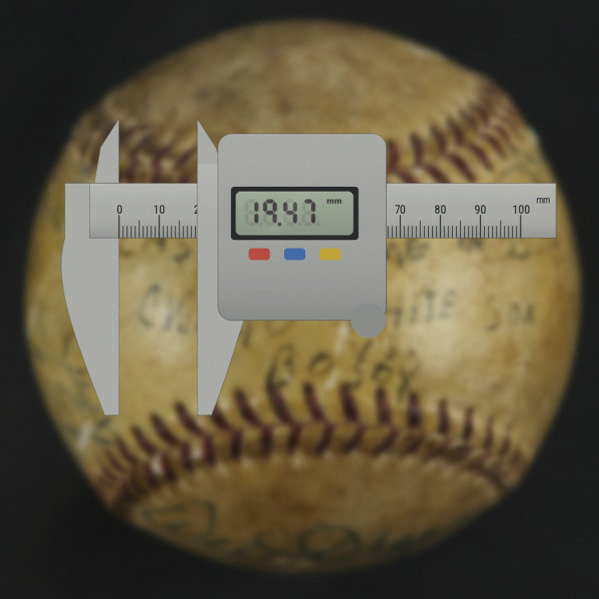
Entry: 19.47mm
